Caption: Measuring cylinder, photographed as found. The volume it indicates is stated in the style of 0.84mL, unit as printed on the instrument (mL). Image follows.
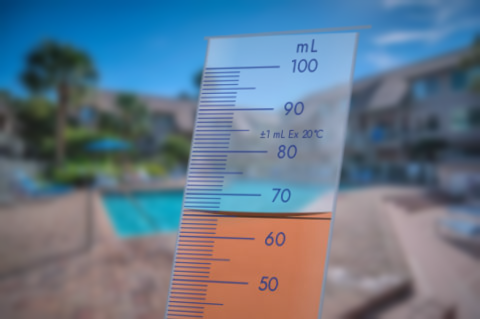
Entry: 65mL
